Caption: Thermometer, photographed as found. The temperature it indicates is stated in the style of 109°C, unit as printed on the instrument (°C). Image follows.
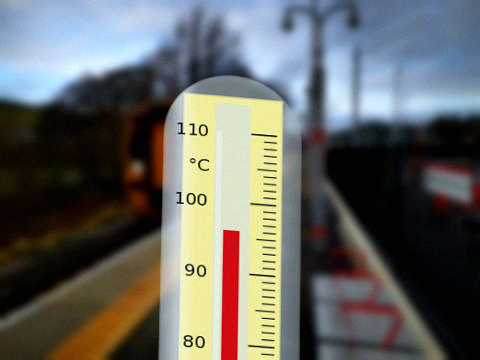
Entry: 96°C
